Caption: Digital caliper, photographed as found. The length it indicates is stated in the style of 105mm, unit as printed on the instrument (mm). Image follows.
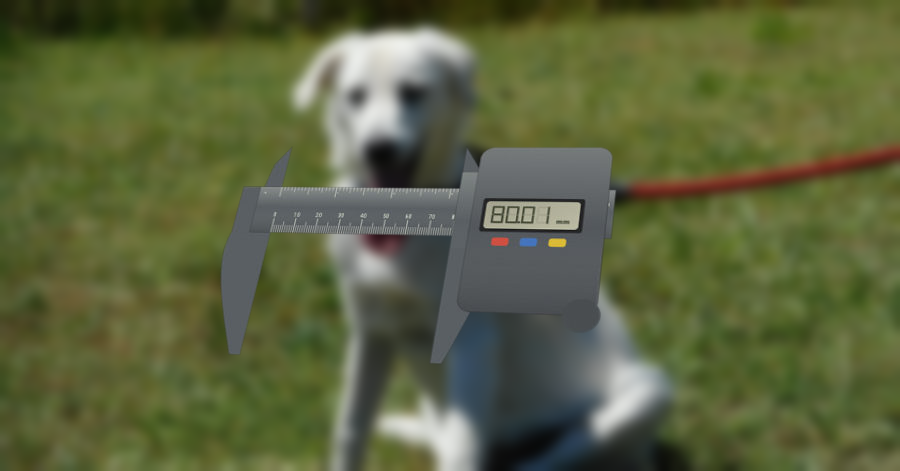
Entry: 80.01mm
